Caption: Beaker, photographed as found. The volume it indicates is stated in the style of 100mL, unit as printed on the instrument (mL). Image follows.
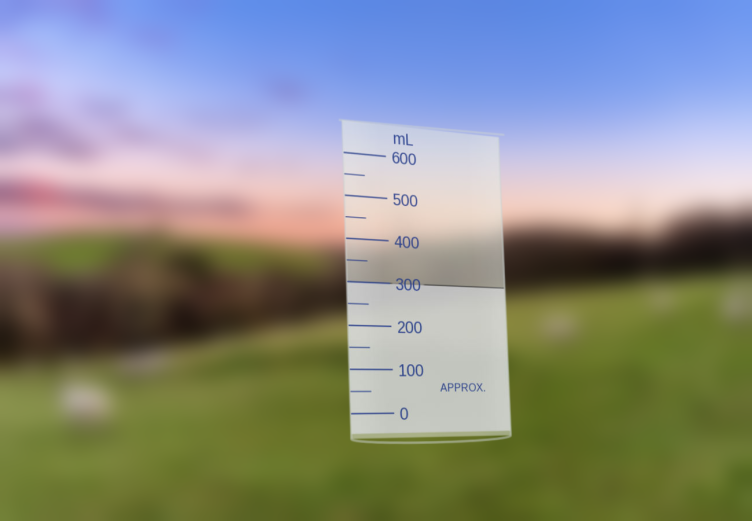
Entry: 300mL
